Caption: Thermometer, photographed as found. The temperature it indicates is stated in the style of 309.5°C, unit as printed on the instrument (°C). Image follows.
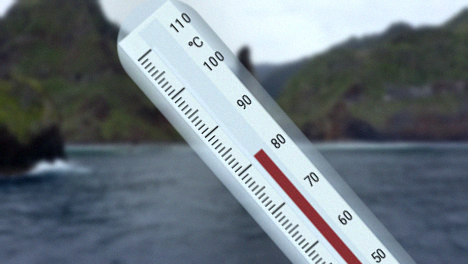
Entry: 81°C
